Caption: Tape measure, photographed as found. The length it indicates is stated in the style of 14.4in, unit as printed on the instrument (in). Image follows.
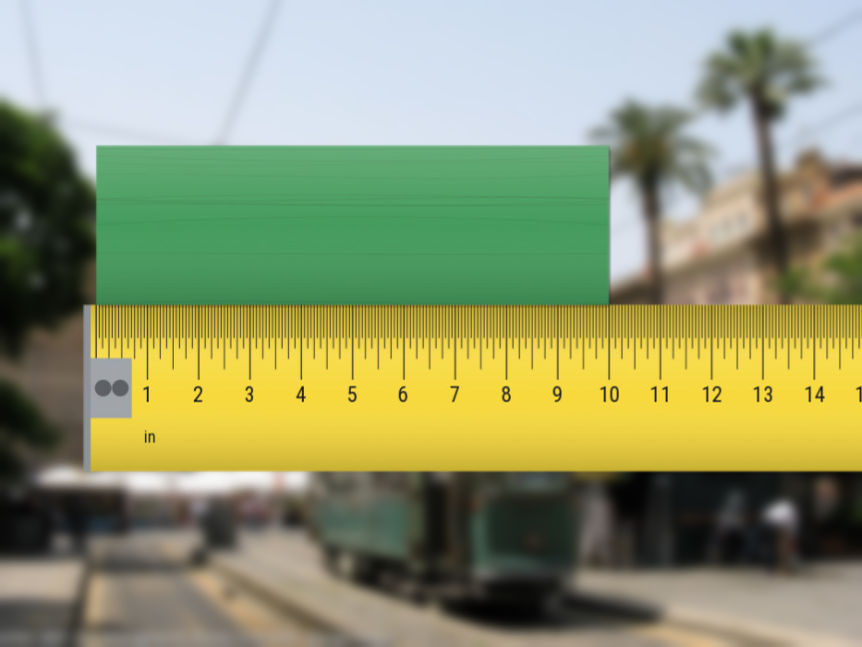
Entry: 10in
